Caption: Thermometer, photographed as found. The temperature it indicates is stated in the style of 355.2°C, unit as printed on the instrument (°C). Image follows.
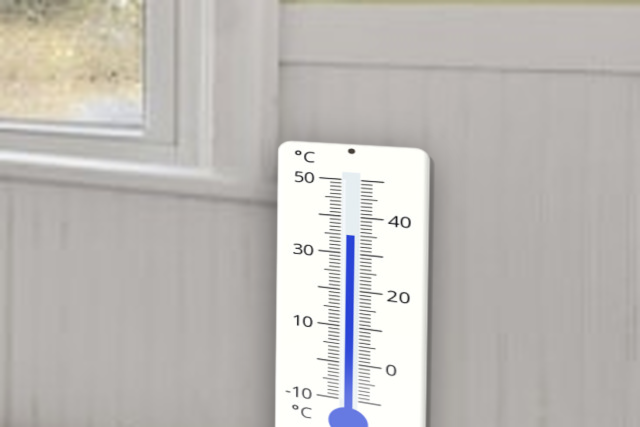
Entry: 35°C
